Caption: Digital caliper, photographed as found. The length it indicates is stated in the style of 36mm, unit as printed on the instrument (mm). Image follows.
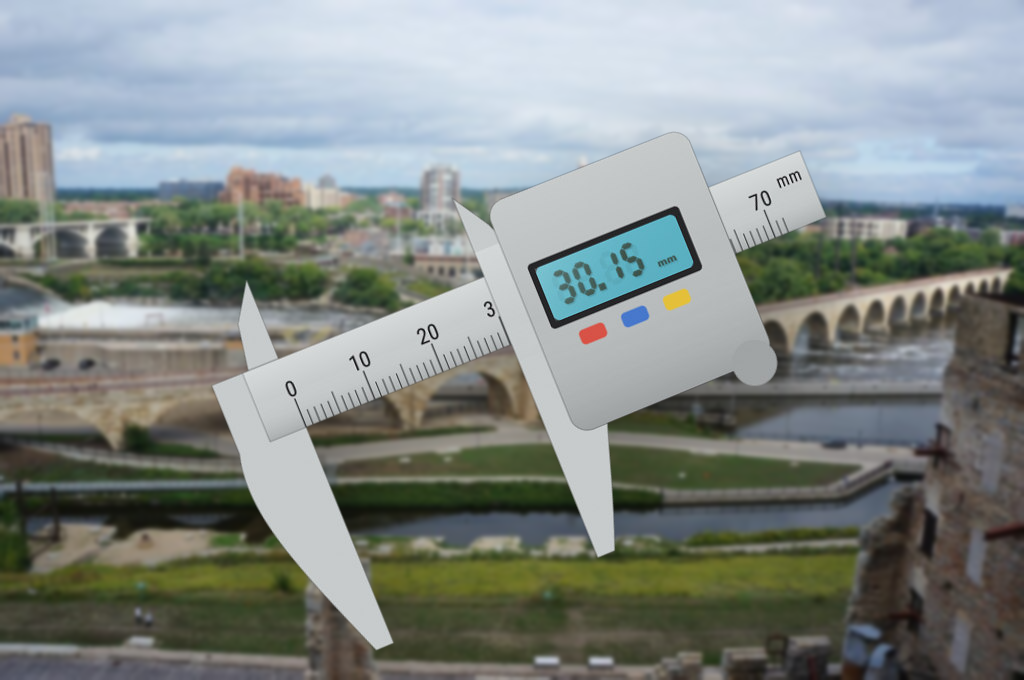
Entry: 30.15mm
